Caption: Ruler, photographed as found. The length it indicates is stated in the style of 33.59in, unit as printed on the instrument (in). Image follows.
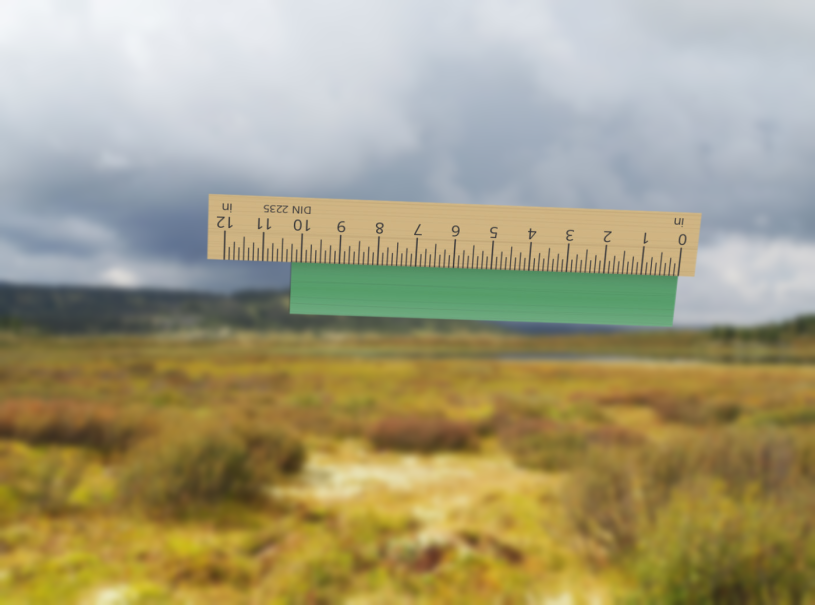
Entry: 10.25in
